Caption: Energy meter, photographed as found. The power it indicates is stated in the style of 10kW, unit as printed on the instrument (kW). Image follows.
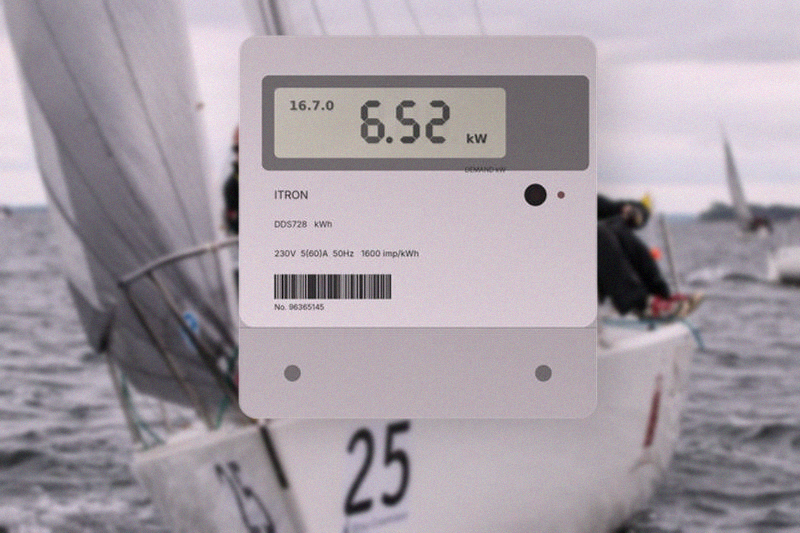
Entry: 6.52kW
